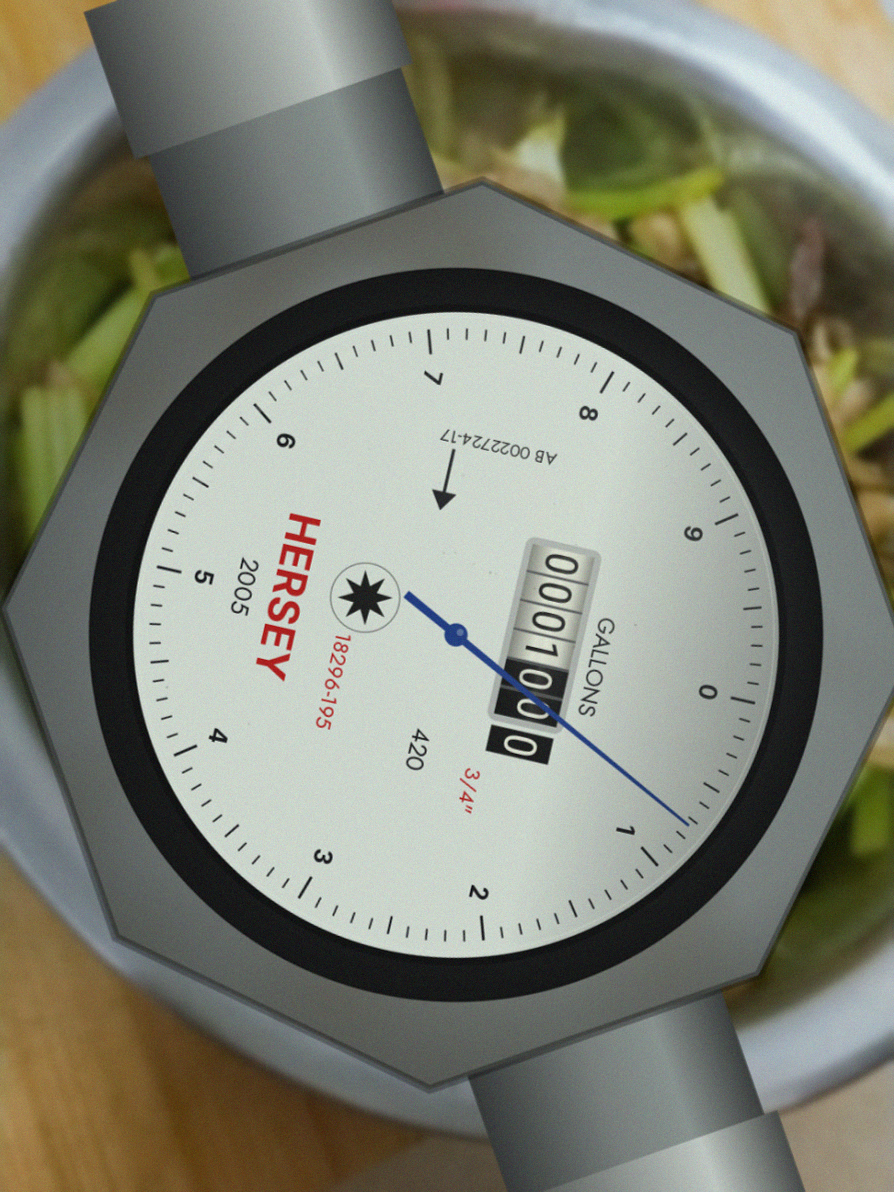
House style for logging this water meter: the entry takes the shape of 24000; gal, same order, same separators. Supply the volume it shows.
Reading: 1000.7; gal
